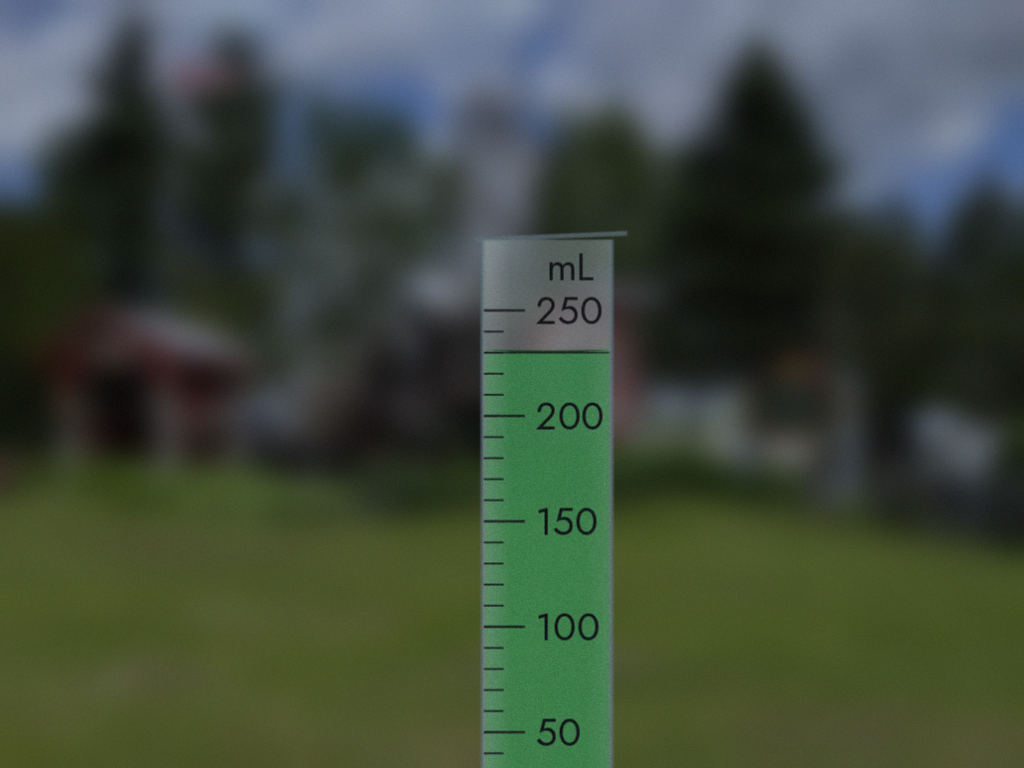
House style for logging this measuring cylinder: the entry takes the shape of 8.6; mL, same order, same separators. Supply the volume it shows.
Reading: 230; mL
